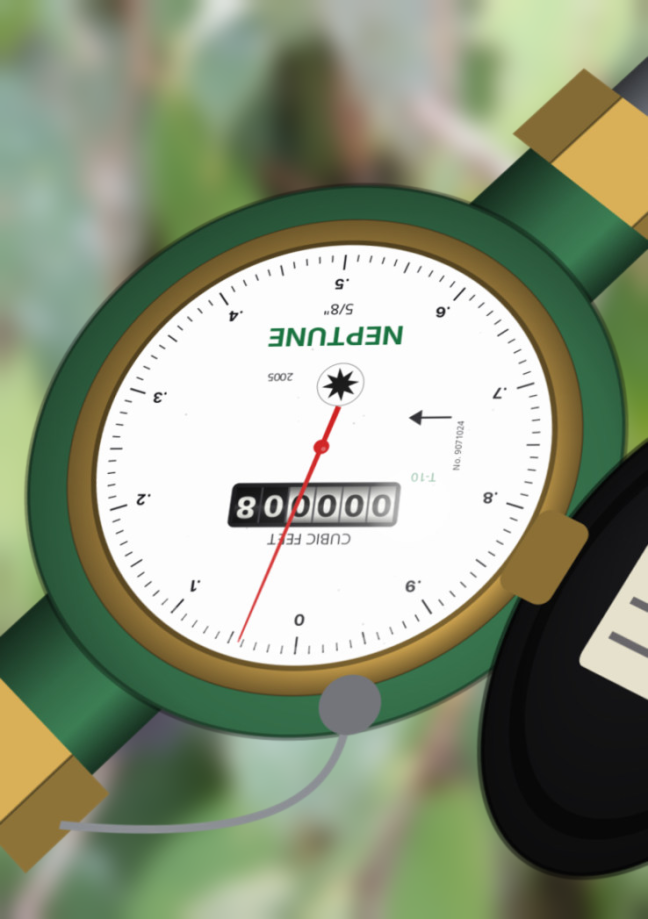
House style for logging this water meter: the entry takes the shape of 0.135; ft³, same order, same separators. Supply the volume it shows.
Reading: 8.04; ft³
